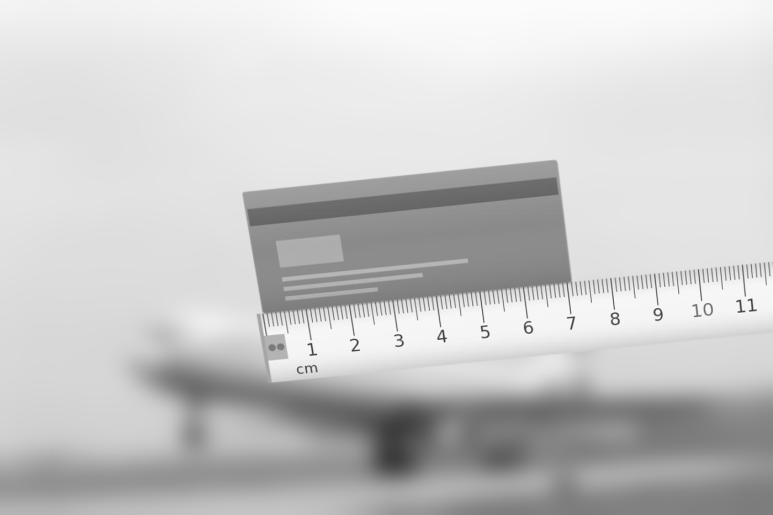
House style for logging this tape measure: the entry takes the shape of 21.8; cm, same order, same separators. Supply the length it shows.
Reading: 7.1; cm
